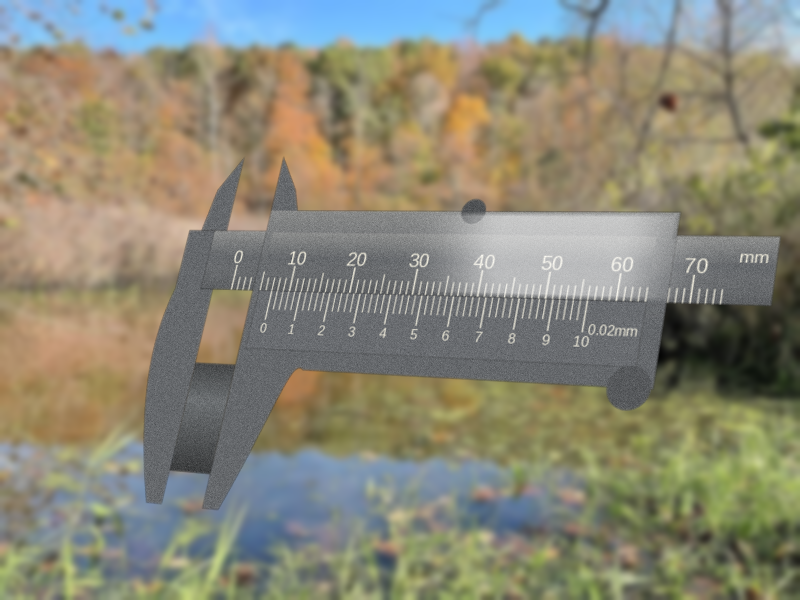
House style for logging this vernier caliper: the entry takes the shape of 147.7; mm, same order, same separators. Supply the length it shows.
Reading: 7.0; mm
